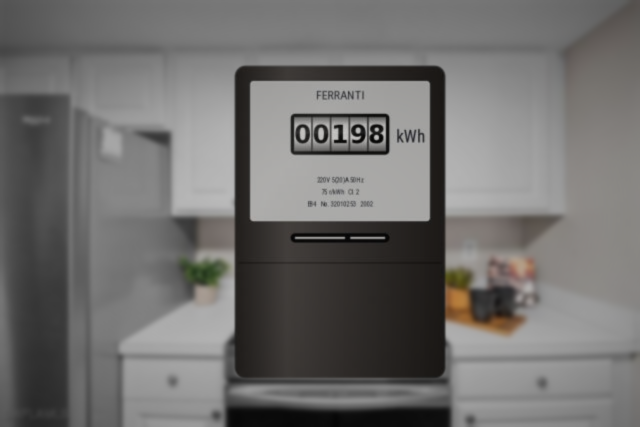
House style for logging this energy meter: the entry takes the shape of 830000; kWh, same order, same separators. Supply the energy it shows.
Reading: 198; kWh
